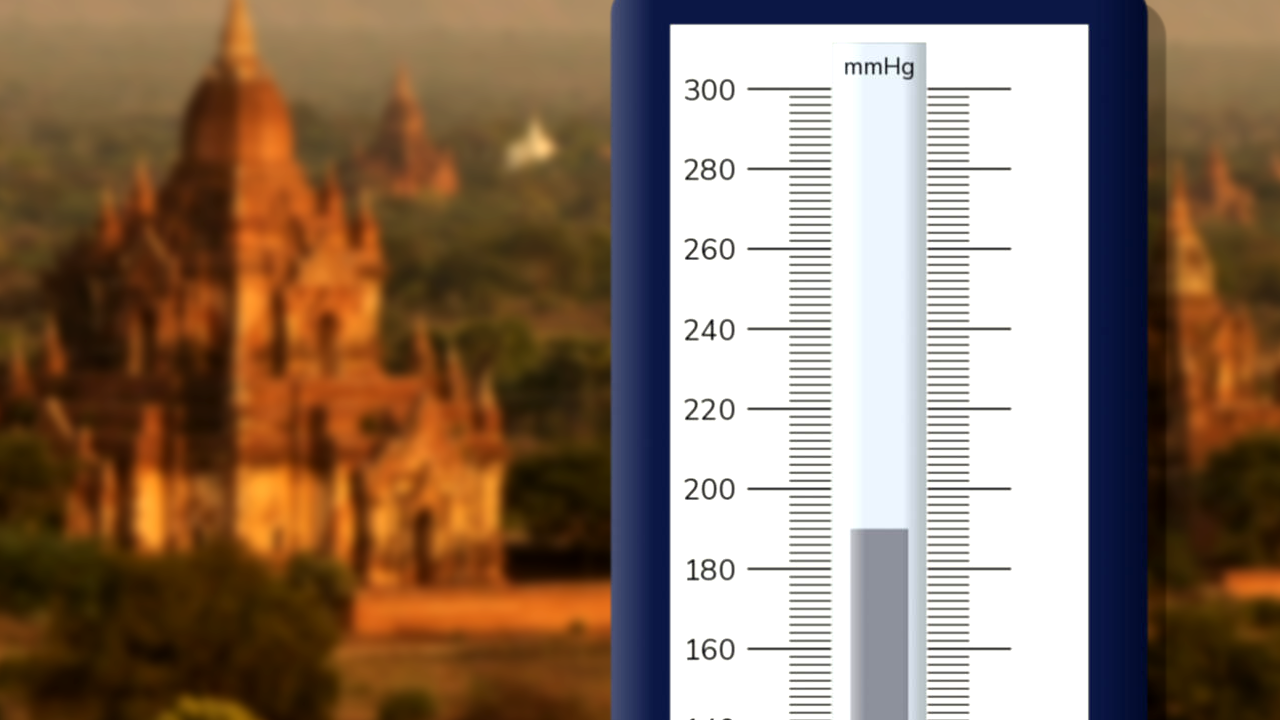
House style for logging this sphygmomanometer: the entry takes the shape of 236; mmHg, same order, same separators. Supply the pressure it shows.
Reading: 190; mmHg
